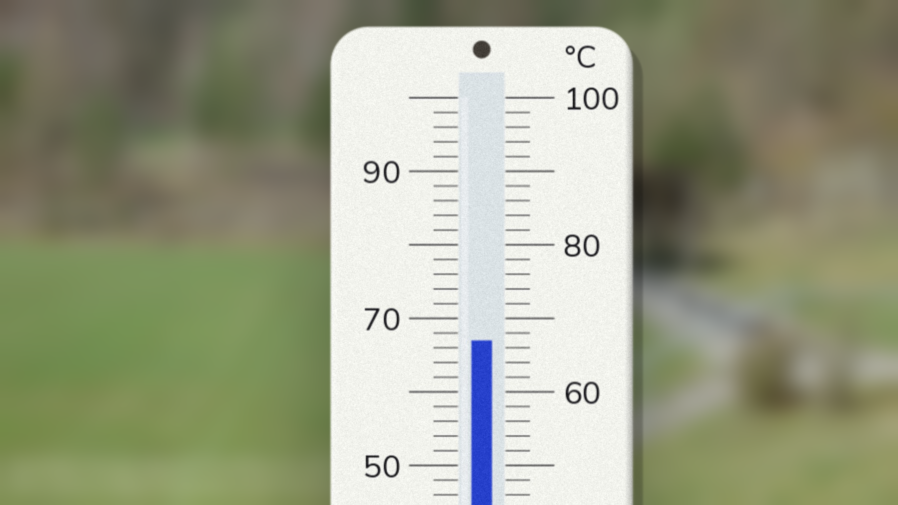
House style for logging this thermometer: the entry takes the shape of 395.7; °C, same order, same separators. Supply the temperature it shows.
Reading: 67; °C
